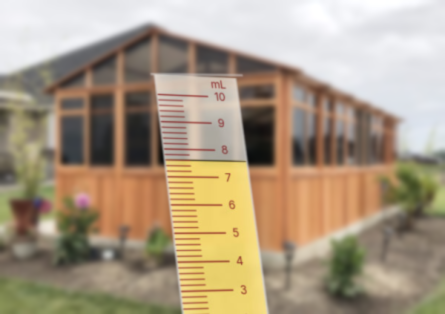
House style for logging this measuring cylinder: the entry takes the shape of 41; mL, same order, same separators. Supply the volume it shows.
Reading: 7.6; mL
